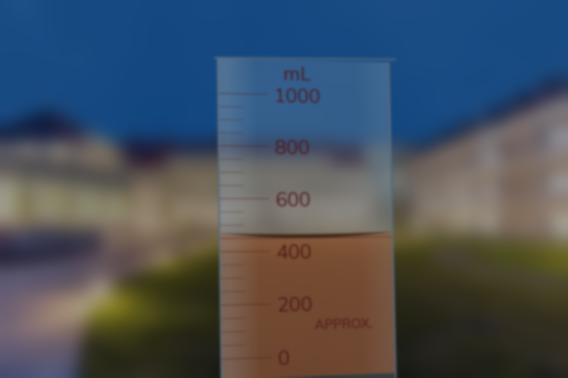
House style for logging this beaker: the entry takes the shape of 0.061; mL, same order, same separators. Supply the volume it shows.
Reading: 450; mL
